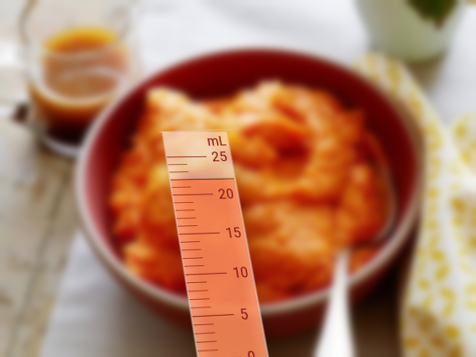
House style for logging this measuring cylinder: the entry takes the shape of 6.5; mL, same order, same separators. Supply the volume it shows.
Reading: 22; mL
